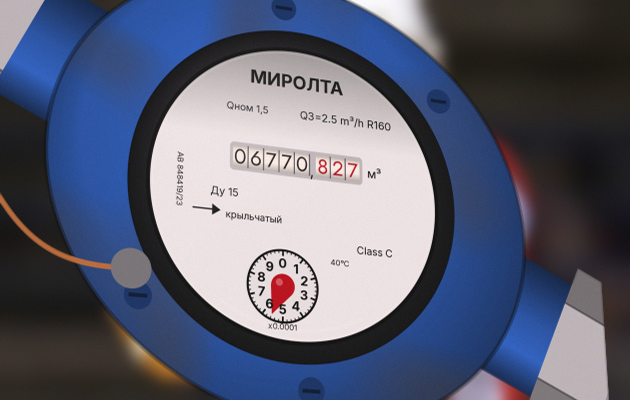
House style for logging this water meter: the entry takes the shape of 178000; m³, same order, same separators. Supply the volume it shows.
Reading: 6770.8275; m³
